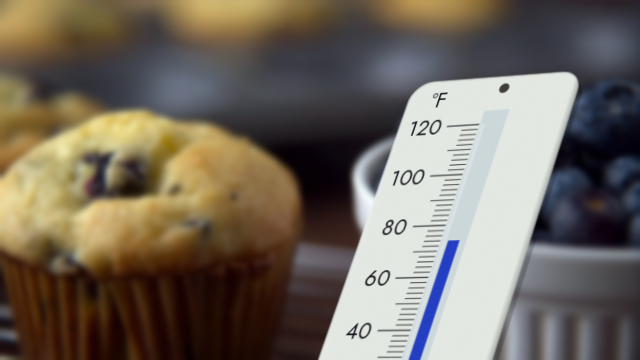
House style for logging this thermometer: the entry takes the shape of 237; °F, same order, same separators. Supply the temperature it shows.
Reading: 74; °F
